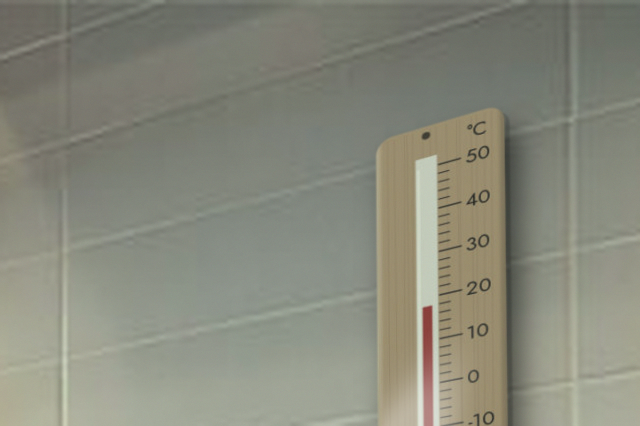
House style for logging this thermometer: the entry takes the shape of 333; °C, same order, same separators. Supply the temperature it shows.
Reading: 18; °C
